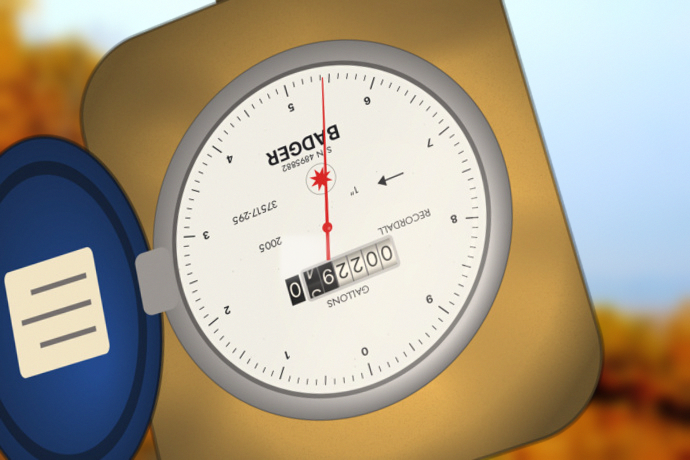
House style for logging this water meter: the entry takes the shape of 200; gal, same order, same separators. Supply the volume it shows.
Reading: 22935.4; gal
